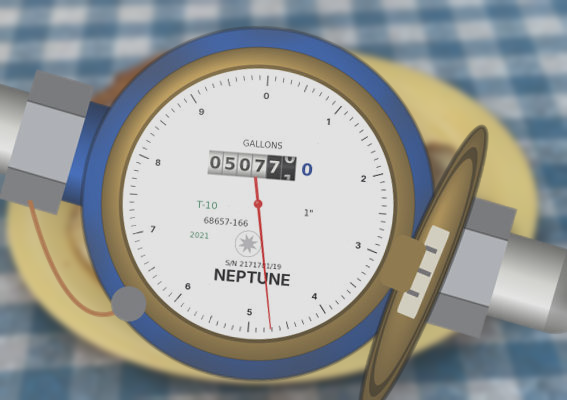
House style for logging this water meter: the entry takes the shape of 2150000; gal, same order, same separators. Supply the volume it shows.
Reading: 507704.7; gal
